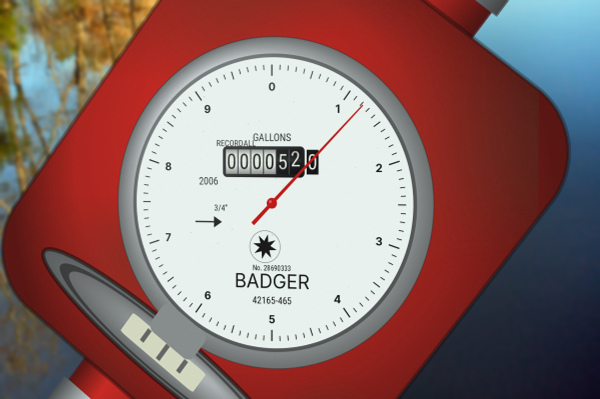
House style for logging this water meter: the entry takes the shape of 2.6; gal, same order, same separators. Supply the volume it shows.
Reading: 521.2; gal
